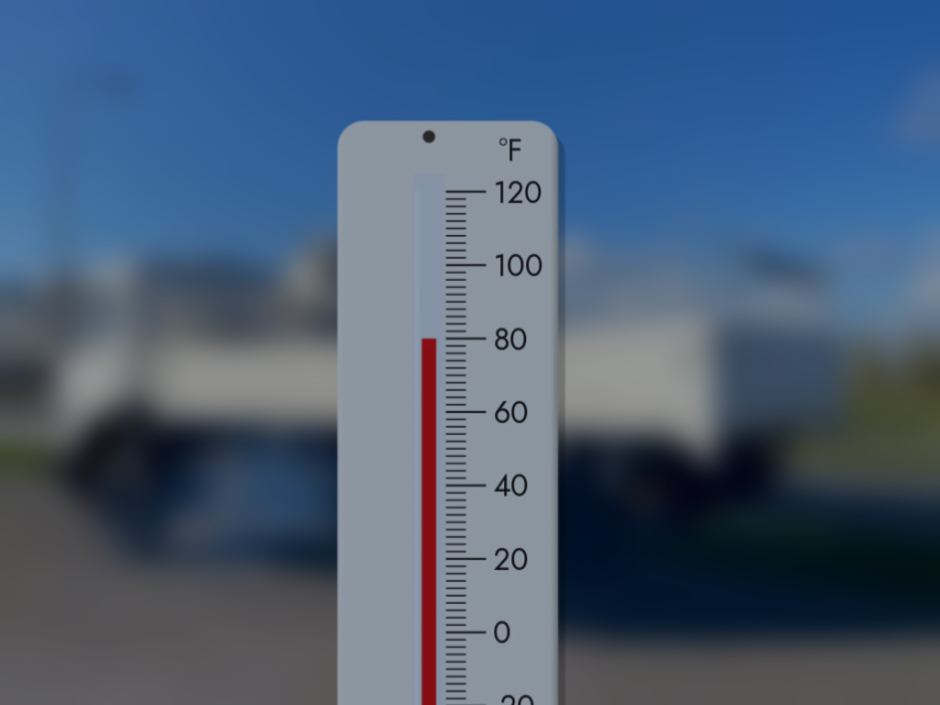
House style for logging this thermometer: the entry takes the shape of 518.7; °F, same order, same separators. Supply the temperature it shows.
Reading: 80; °F
